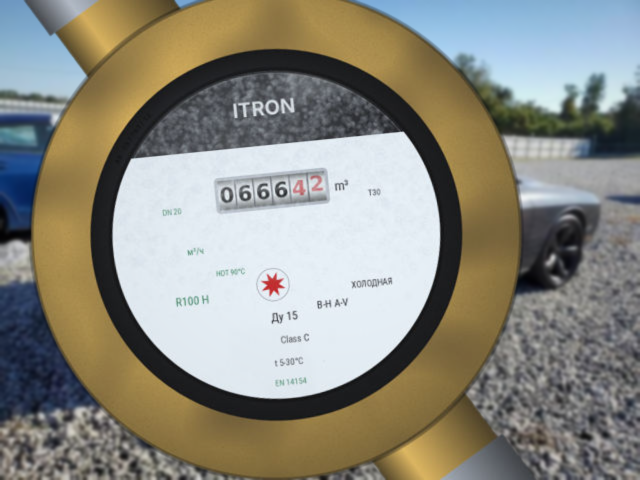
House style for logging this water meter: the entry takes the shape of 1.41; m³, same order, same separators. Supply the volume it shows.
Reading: 666.42; m³
